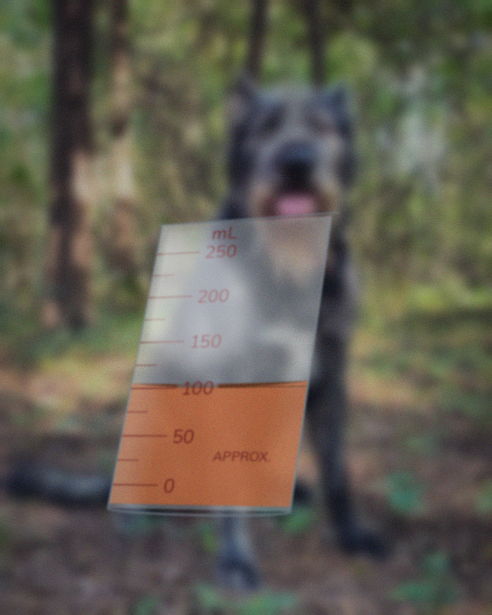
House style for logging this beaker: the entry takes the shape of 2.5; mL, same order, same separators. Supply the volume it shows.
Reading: 100; mL
